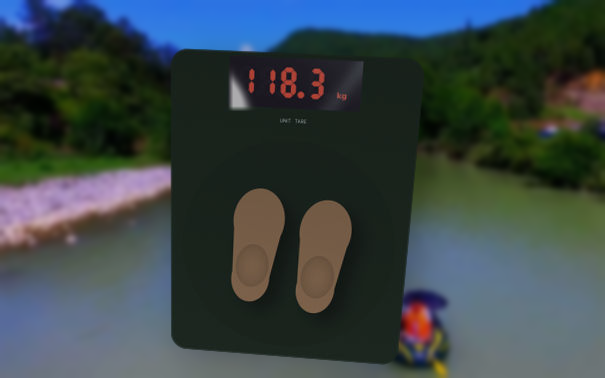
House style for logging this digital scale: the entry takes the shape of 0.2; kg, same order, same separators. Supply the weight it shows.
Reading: 118.3; kg
